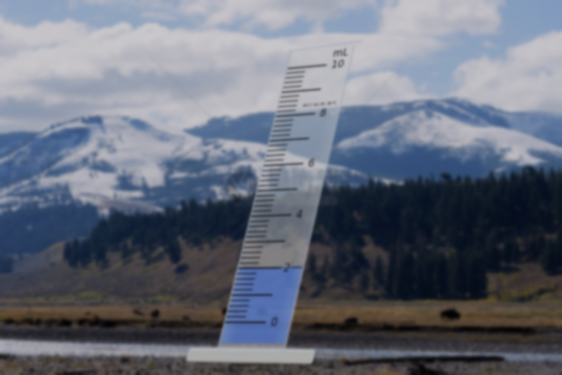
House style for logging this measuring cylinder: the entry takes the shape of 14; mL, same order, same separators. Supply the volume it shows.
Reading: 2; mL
